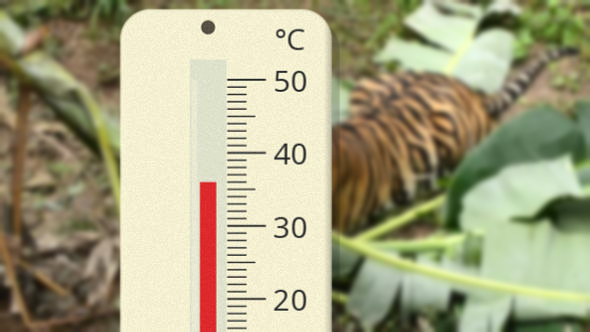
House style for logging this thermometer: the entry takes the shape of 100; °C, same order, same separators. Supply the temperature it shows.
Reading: 36; °C
